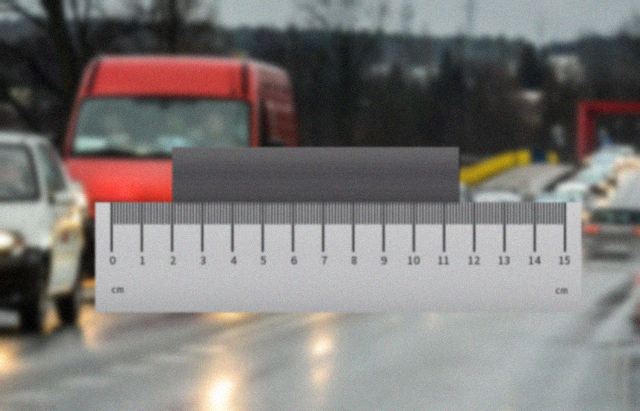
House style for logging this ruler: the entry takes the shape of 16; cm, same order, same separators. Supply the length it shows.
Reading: 9.5; cm
